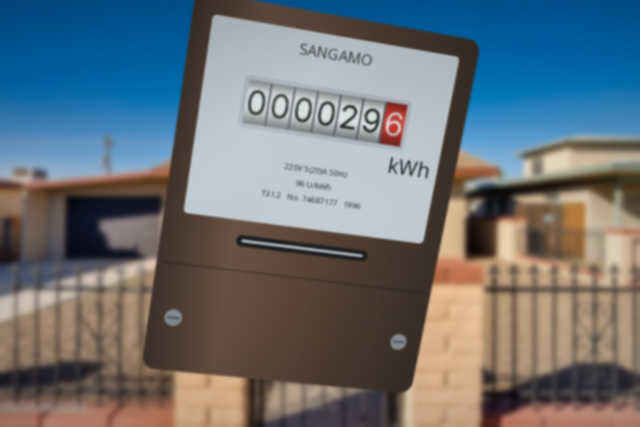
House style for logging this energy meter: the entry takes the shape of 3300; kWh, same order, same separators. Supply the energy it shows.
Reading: 29.6; kWh
